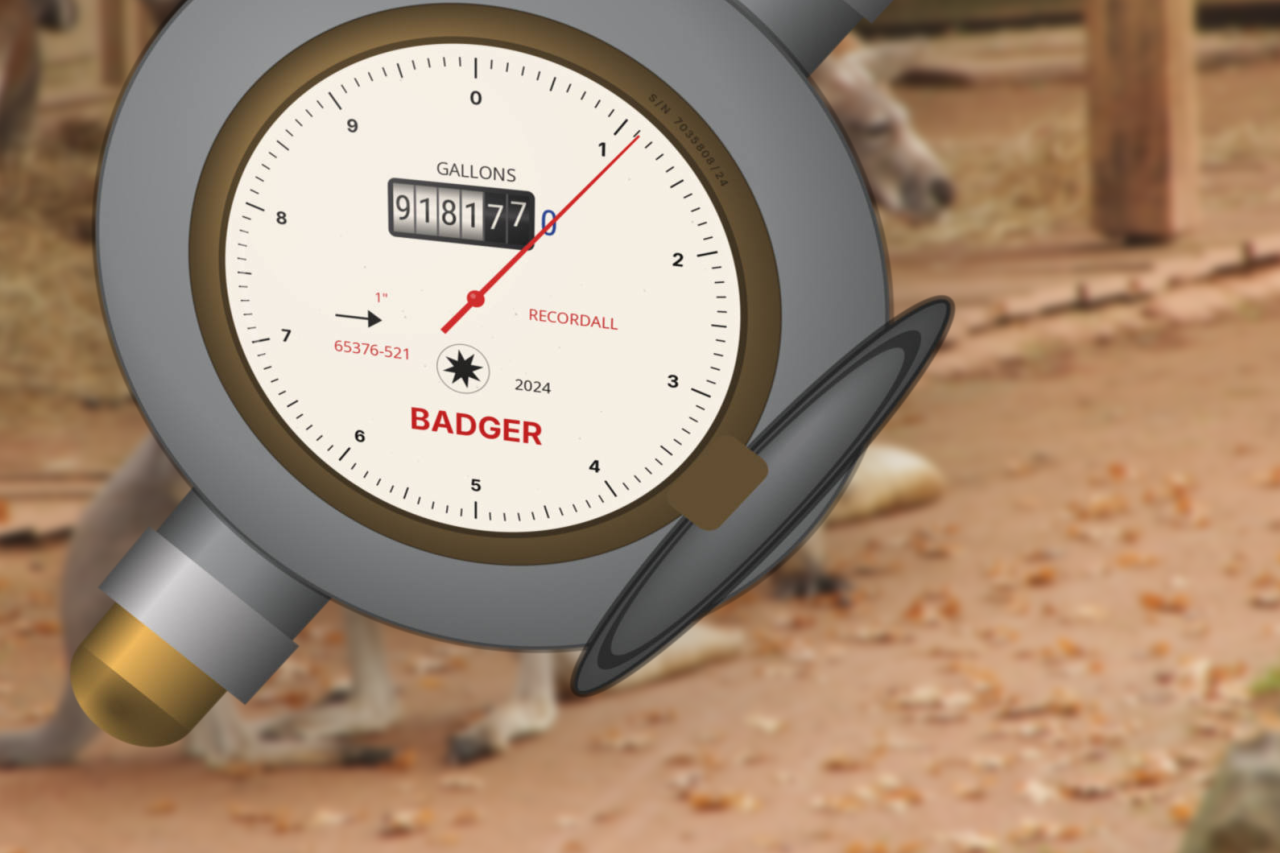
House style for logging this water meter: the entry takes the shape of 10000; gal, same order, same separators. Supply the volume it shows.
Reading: 9181771.1; gal
